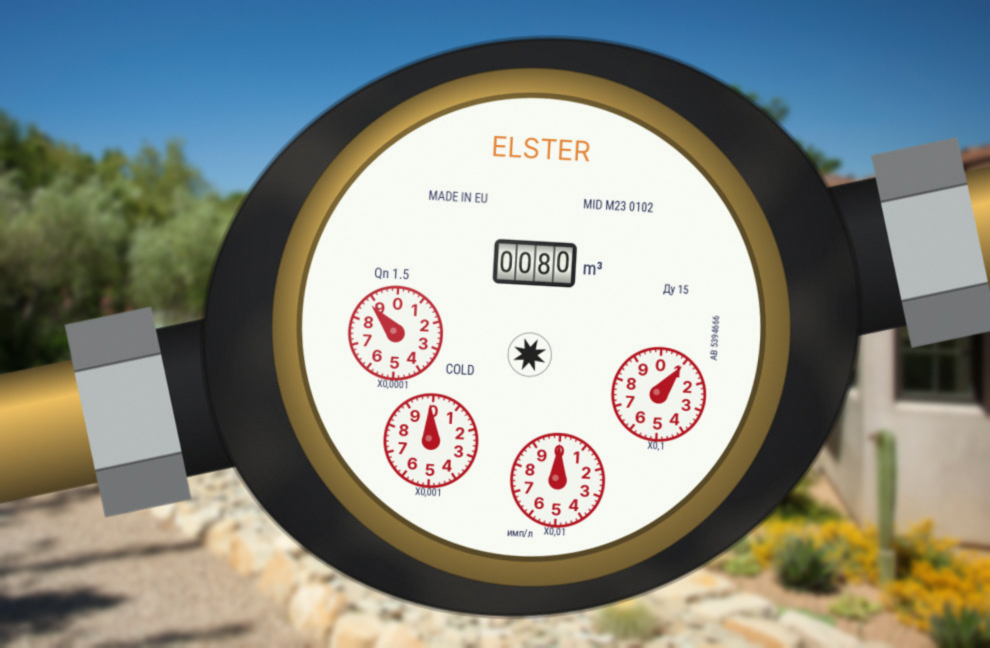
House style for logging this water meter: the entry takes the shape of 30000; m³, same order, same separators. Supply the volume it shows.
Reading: 80.0998; m³
